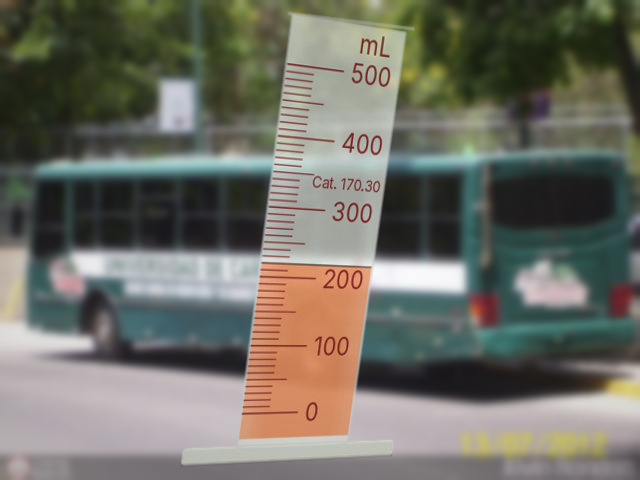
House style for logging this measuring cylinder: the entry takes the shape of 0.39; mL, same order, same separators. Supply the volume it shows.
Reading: 220; mL
